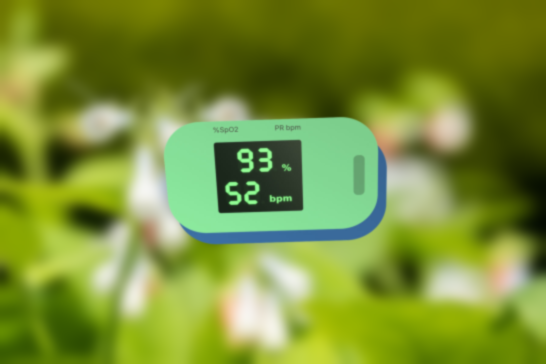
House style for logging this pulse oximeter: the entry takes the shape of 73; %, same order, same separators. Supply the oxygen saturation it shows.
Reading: 93; %
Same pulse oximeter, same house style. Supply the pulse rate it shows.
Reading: 52; bpm
